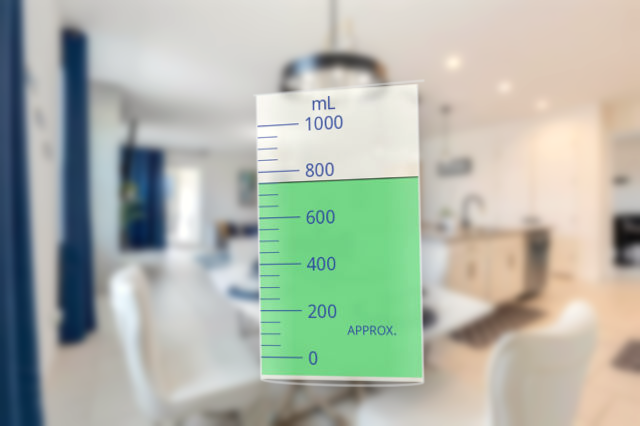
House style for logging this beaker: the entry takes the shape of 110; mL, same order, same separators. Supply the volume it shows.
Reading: 750; mL
